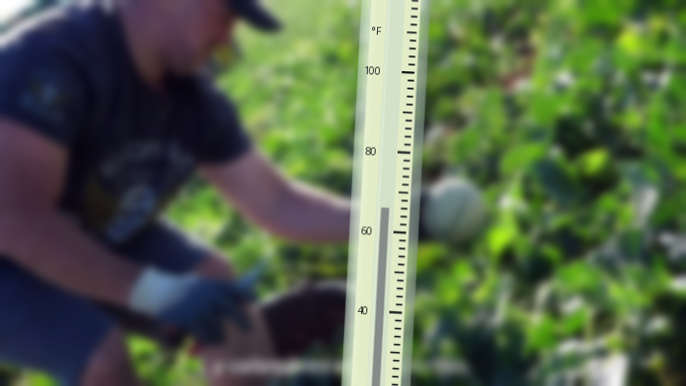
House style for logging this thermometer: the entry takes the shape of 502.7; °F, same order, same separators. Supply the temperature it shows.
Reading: 66; °F
